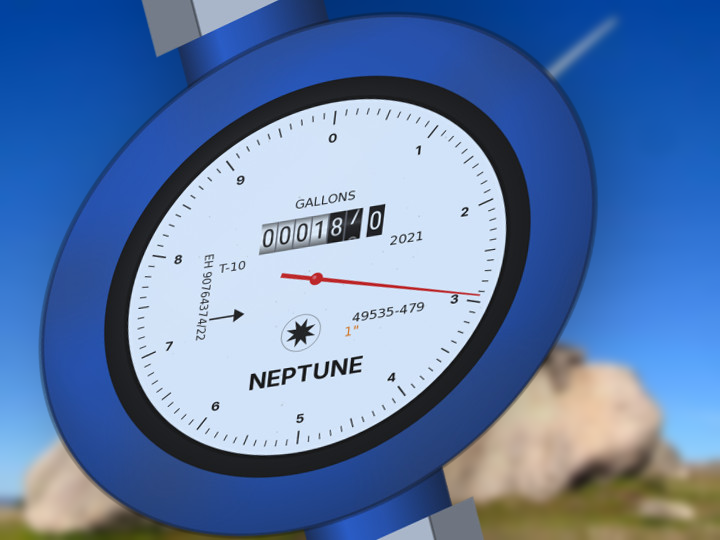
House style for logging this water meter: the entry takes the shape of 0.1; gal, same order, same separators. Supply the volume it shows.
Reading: 1872.9; gal
